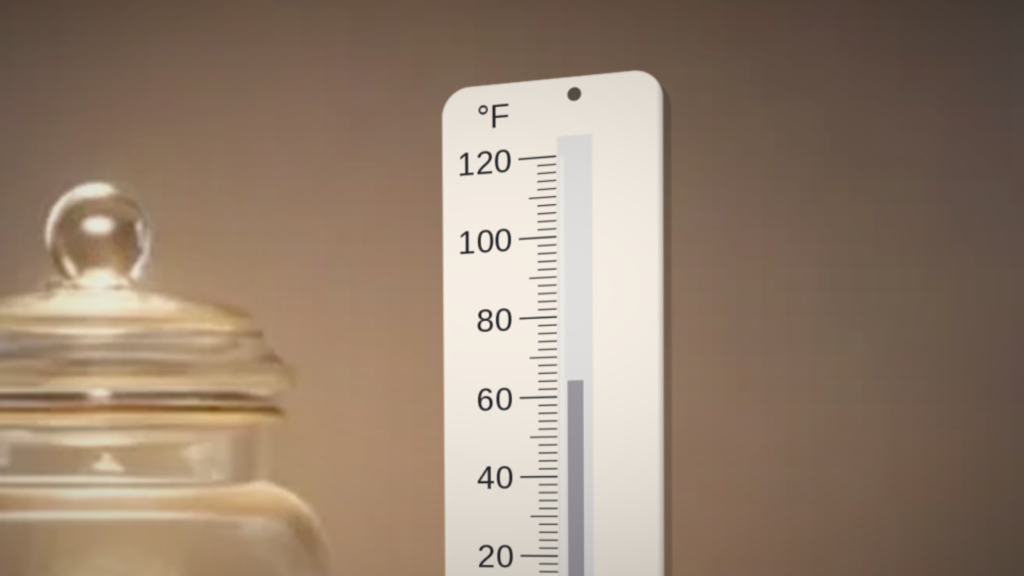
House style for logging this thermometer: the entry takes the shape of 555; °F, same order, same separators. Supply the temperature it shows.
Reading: 64; °F
